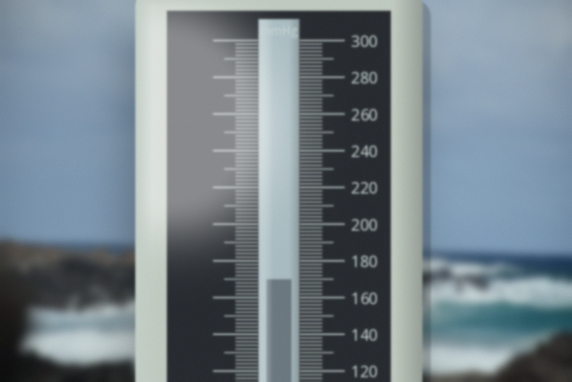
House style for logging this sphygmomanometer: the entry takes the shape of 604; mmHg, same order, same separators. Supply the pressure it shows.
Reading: 170; mmHg
